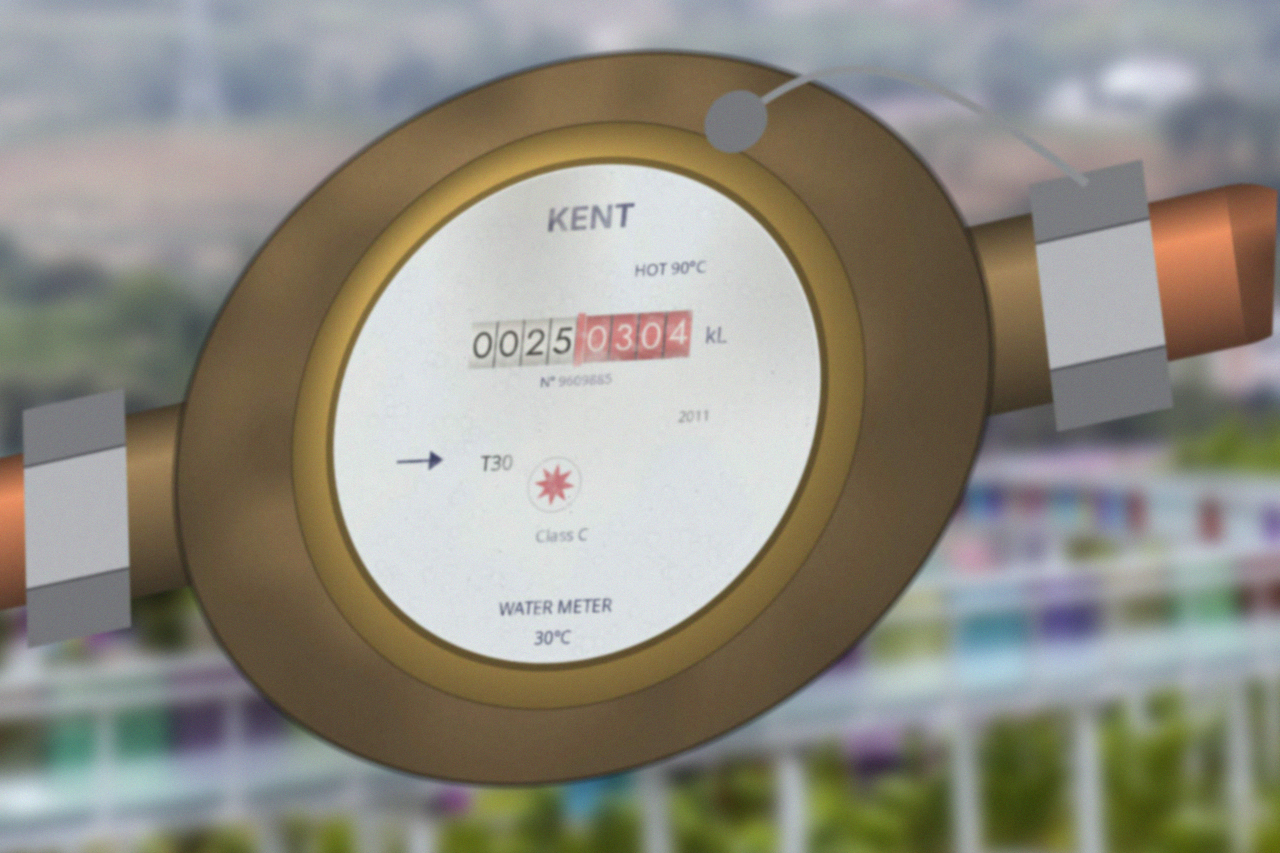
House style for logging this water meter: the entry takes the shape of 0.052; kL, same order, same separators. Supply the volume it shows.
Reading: 25.0304; kL
